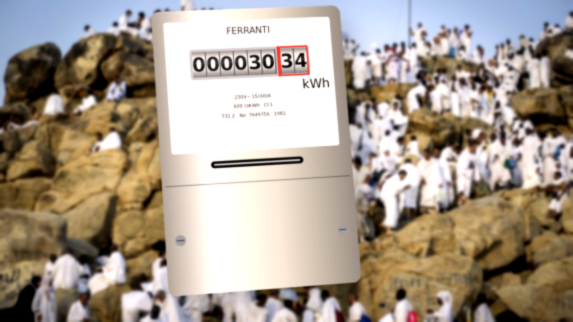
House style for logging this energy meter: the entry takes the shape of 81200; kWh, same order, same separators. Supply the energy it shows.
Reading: 30.34; kWh
